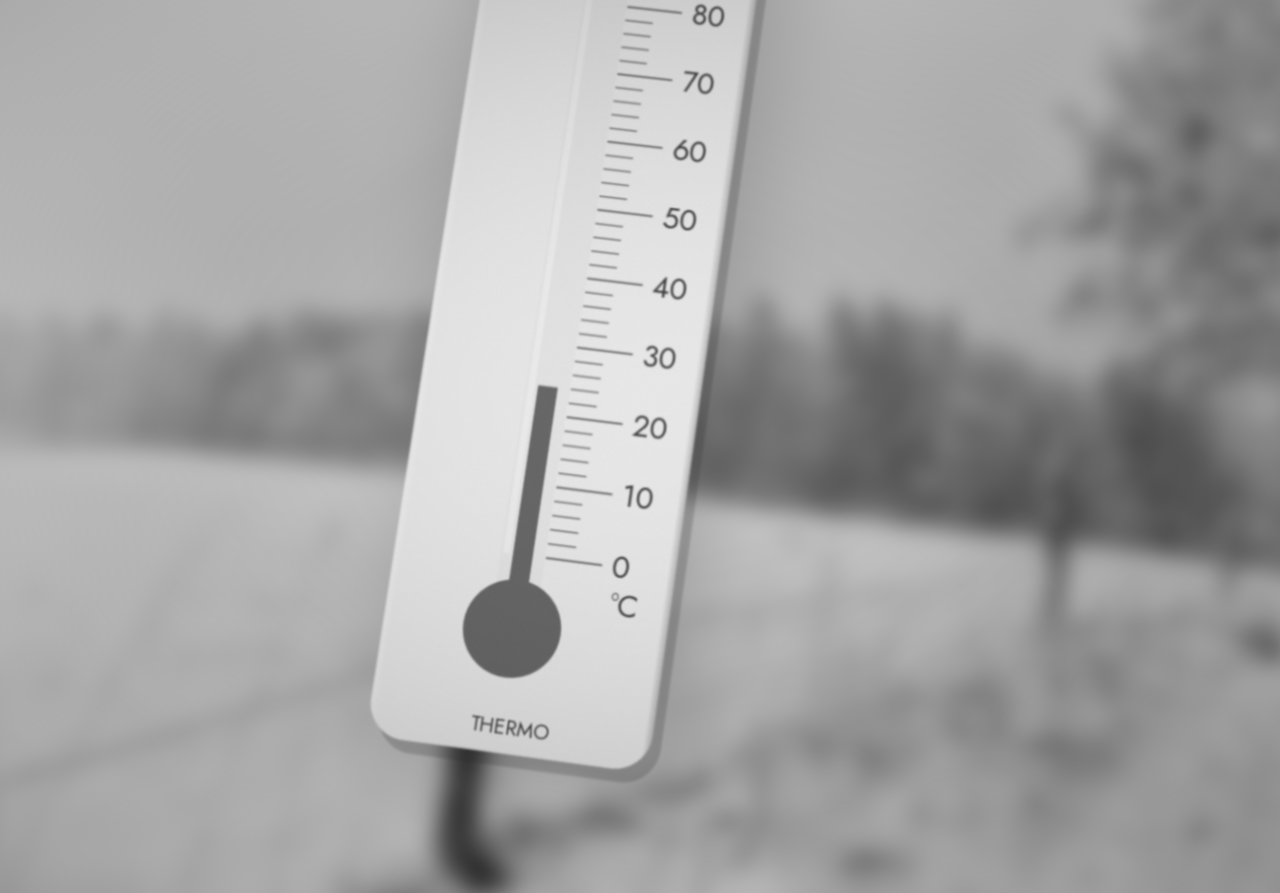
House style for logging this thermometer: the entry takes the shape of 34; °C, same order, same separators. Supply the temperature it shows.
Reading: 24; °C
